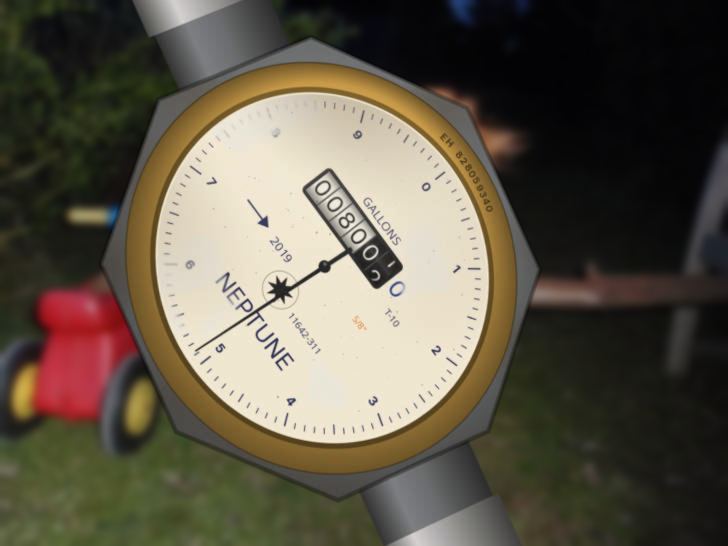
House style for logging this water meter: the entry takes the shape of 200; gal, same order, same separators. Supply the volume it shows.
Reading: 80015.1; gal
